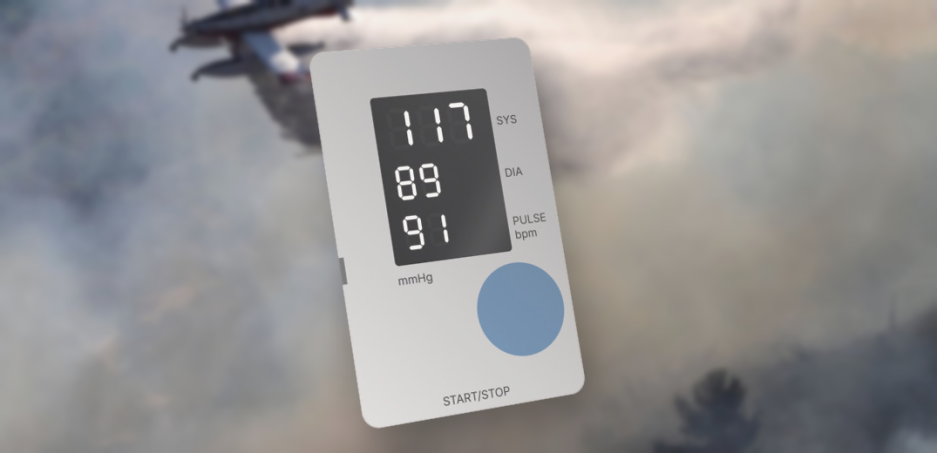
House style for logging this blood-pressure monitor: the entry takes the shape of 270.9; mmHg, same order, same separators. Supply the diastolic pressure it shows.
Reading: 89; mmHg
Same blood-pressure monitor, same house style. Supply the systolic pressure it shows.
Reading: 117; mmHg
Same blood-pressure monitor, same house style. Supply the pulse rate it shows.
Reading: 91; bpm
